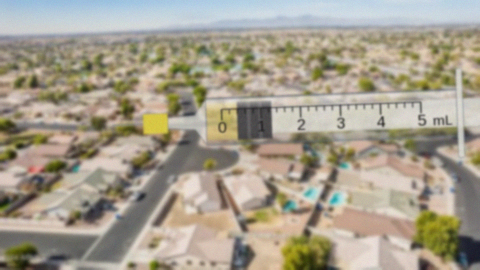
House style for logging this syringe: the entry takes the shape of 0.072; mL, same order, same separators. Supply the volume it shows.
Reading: 0.4; mL
